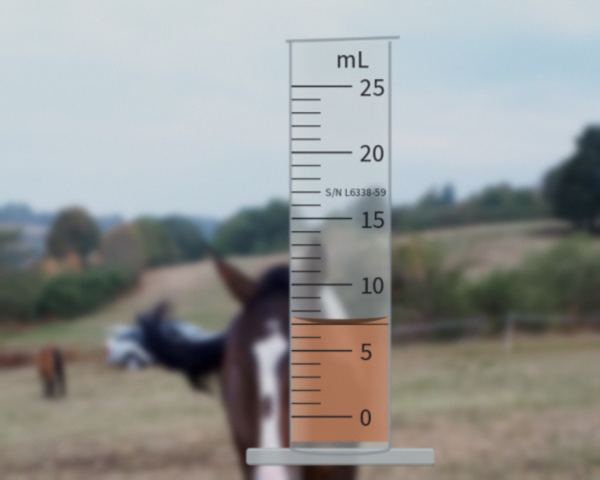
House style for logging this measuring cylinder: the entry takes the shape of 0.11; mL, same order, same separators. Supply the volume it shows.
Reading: 7; mL
